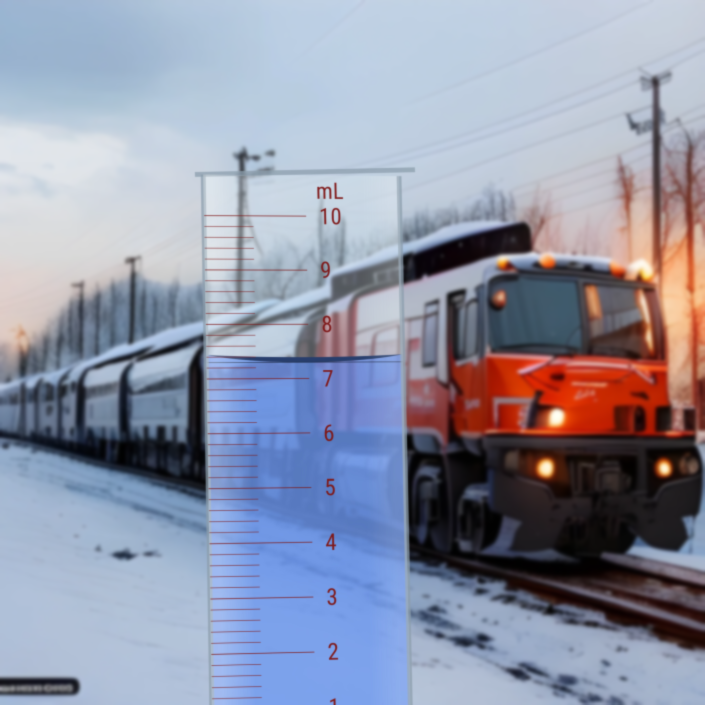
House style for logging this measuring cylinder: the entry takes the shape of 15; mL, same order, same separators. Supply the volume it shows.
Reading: 7.3; mL
